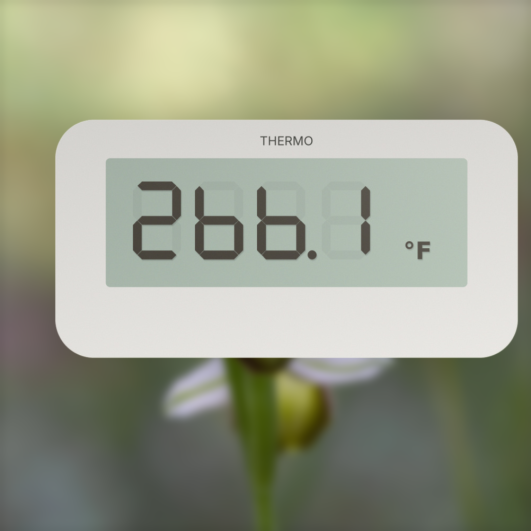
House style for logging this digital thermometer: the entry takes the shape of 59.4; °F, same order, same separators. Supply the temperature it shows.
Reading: 266.1; °F
